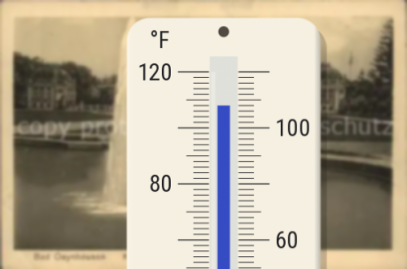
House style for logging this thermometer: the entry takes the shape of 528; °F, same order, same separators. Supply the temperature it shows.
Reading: 108; °F
